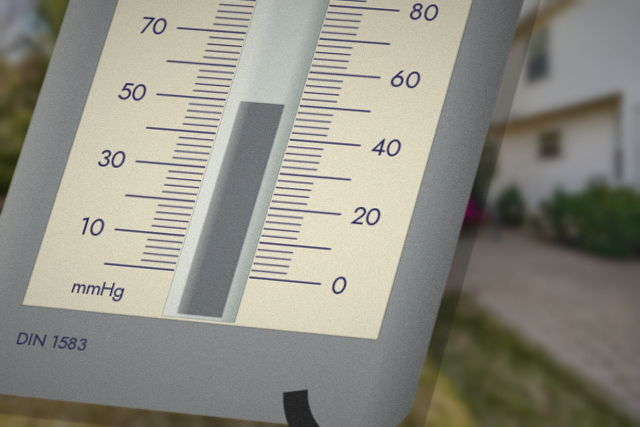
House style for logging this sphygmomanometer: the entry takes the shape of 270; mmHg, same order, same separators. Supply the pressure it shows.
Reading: 50; mmHg
